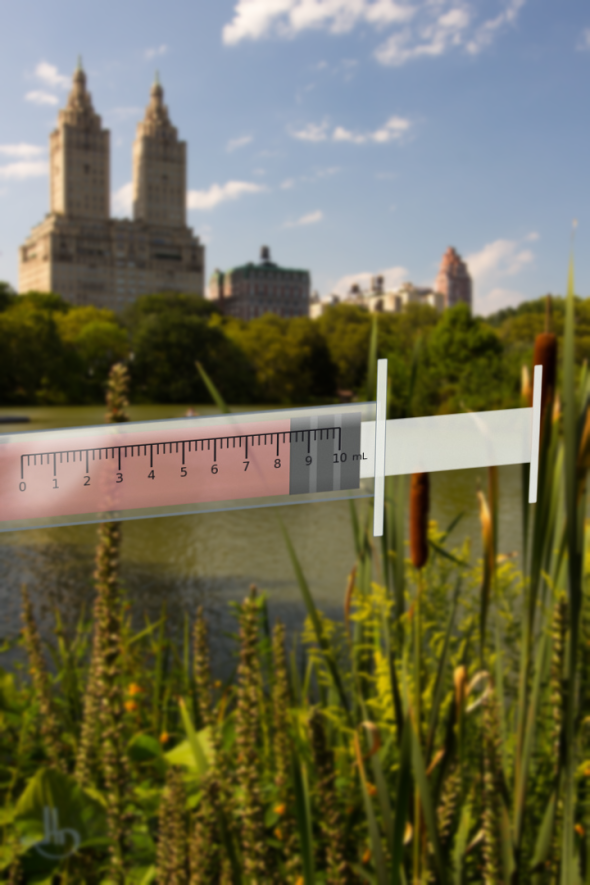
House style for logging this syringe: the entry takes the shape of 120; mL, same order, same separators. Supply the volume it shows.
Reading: 8.4; mL
